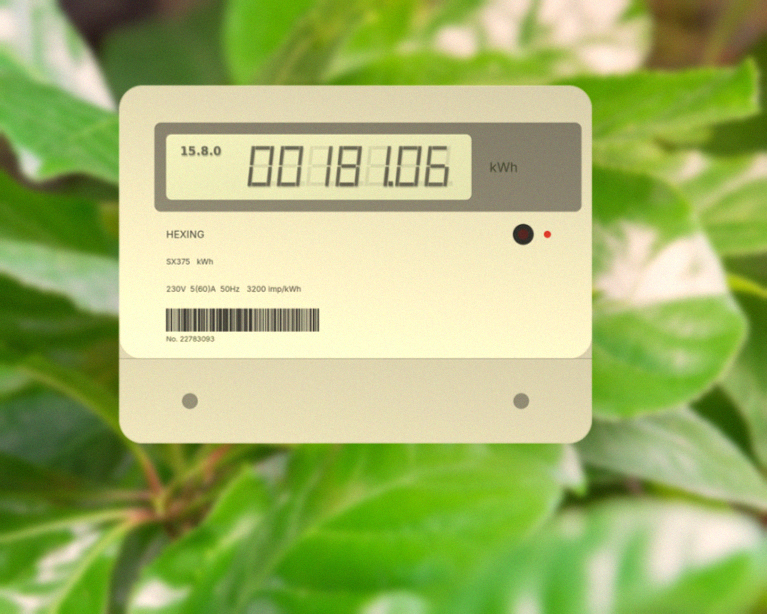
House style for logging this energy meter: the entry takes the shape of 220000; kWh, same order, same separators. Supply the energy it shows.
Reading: 181.06; kWh
